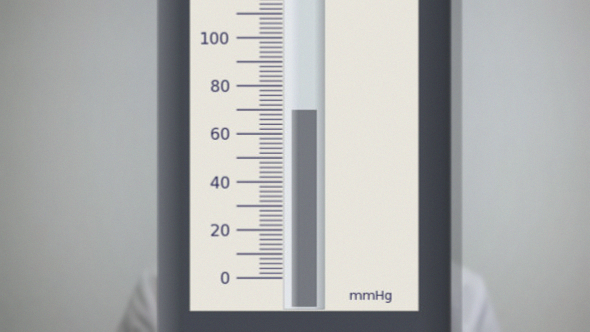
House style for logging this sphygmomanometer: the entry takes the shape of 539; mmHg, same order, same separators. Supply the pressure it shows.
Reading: 70; mmHg
